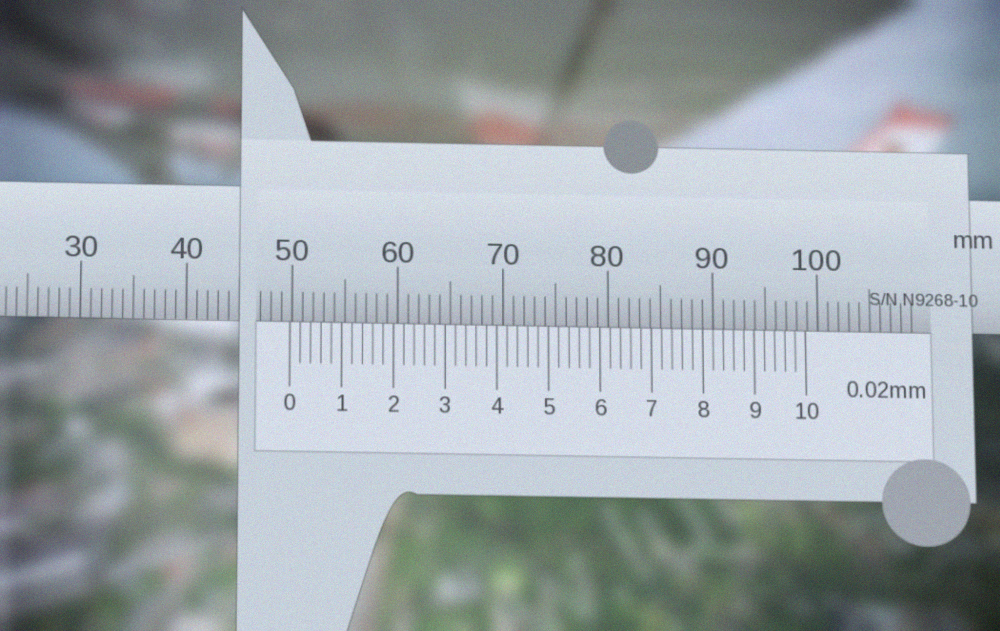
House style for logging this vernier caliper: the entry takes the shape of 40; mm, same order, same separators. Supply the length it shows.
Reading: 49.8; mm
